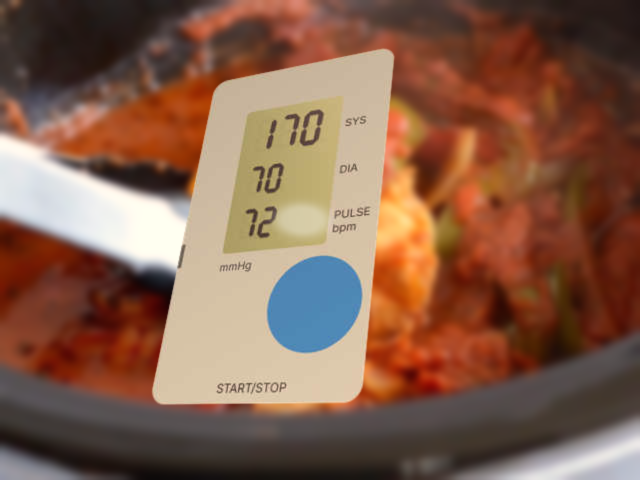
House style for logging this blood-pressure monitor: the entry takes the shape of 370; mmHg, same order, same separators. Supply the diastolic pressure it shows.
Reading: 70; mmHg
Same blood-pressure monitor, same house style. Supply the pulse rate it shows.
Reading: 72; bpm
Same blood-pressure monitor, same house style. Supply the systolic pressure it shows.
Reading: 170; mmHg
